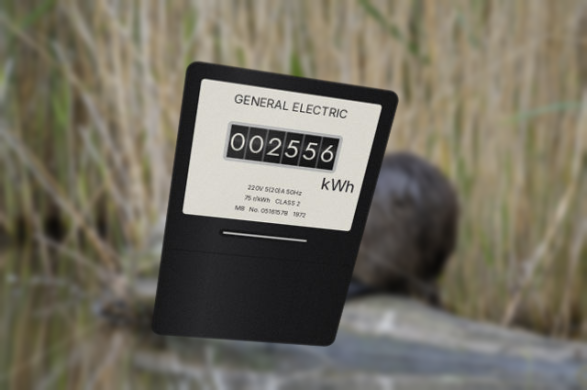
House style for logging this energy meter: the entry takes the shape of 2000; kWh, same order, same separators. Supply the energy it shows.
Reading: 2556; kWh
